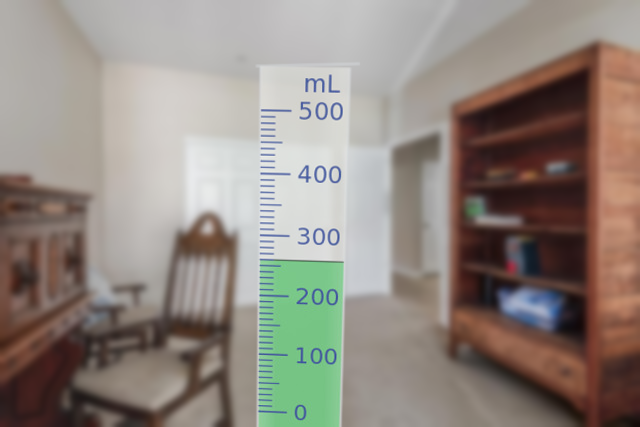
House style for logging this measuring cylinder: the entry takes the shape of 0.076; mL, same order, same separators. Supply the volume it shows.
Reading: 260; mL
